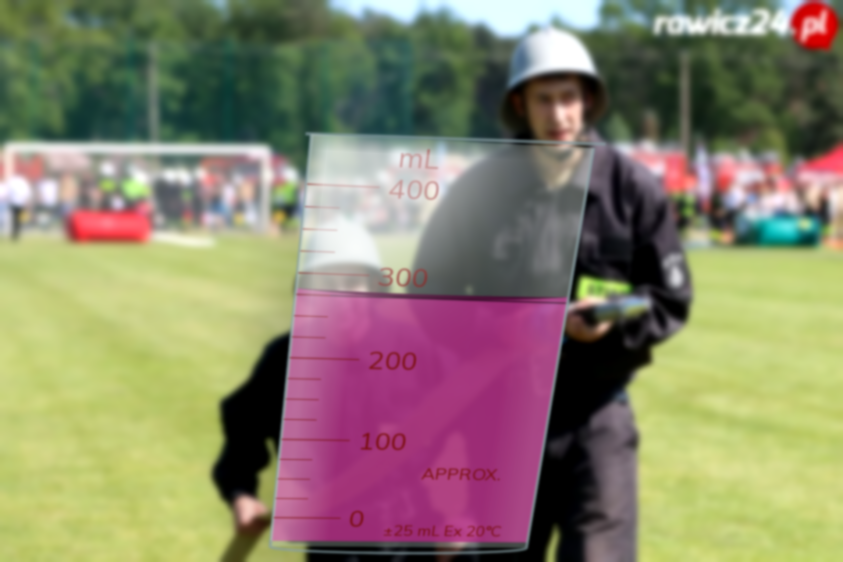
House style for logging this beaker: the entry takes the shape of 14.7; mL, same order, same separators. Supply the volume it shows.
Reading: 275; mL
